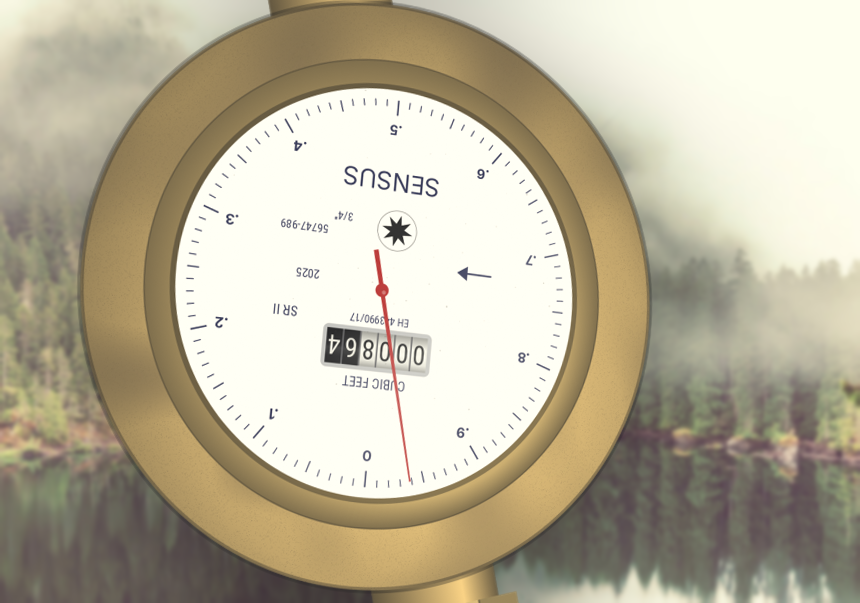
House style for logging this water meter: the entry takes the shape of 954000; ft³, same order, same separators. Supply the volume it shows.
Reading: 863.96; ft³
